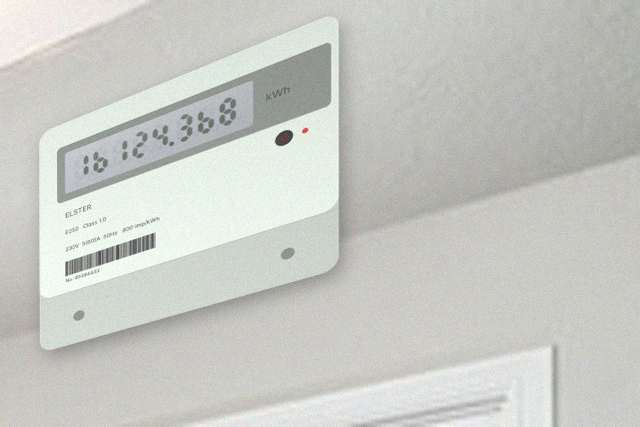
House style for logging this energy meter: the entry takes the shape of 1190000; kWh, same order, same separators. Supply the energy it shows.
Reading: 16124.368; kWh
